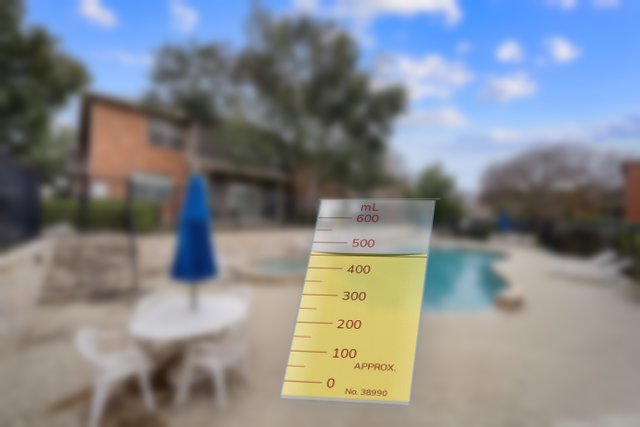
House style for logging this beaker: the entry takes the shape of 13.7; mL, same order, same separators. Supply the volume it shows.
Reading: 450; mL
